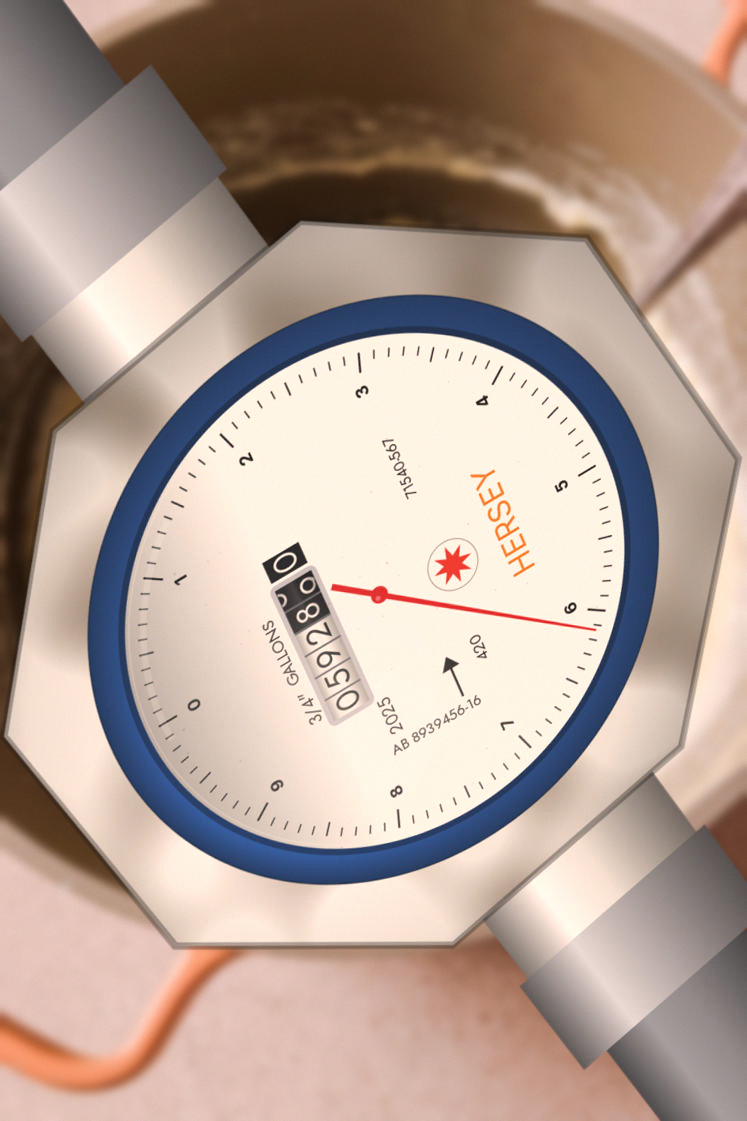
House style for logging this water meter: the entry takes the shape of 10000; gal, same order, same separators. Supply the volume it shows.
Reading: 592886.1; gal
